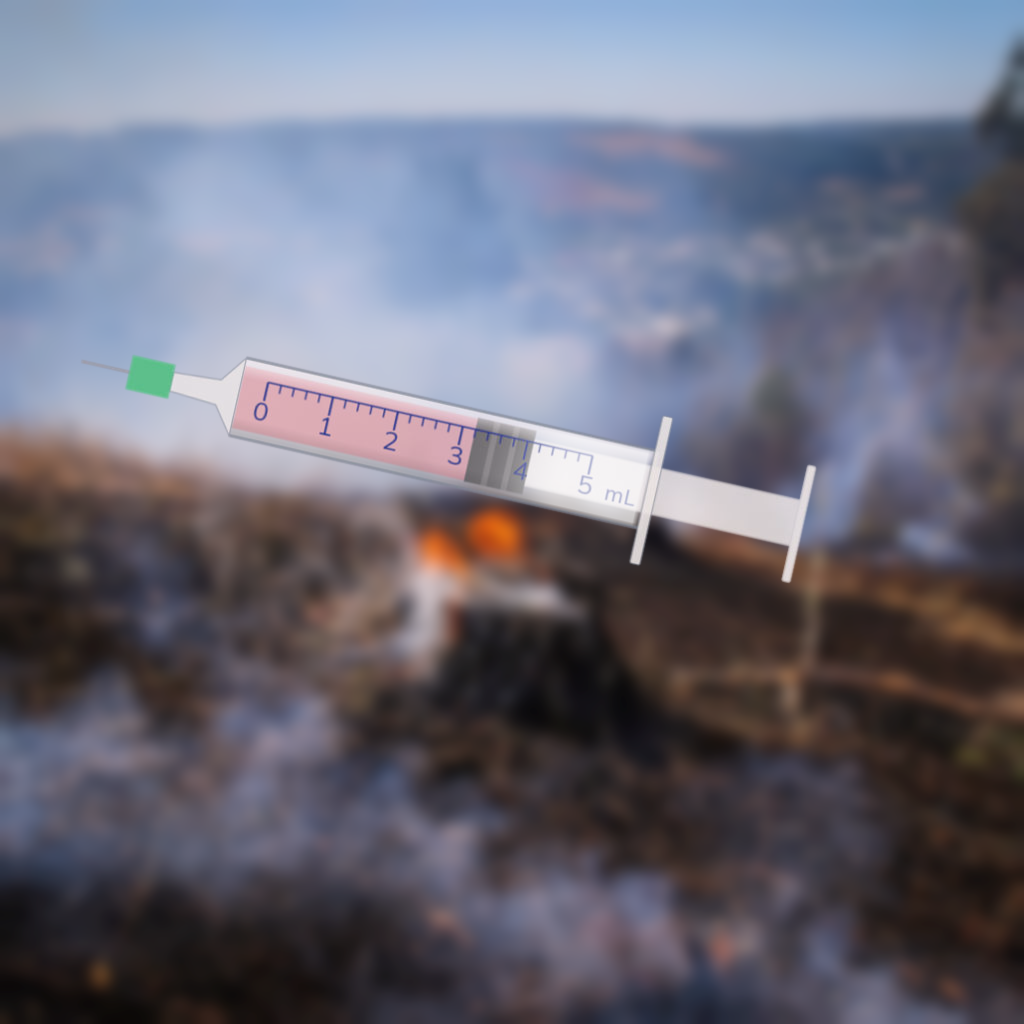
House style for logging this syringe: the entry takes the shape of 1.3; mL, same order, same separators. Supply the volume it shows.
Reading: 3.2; mL
